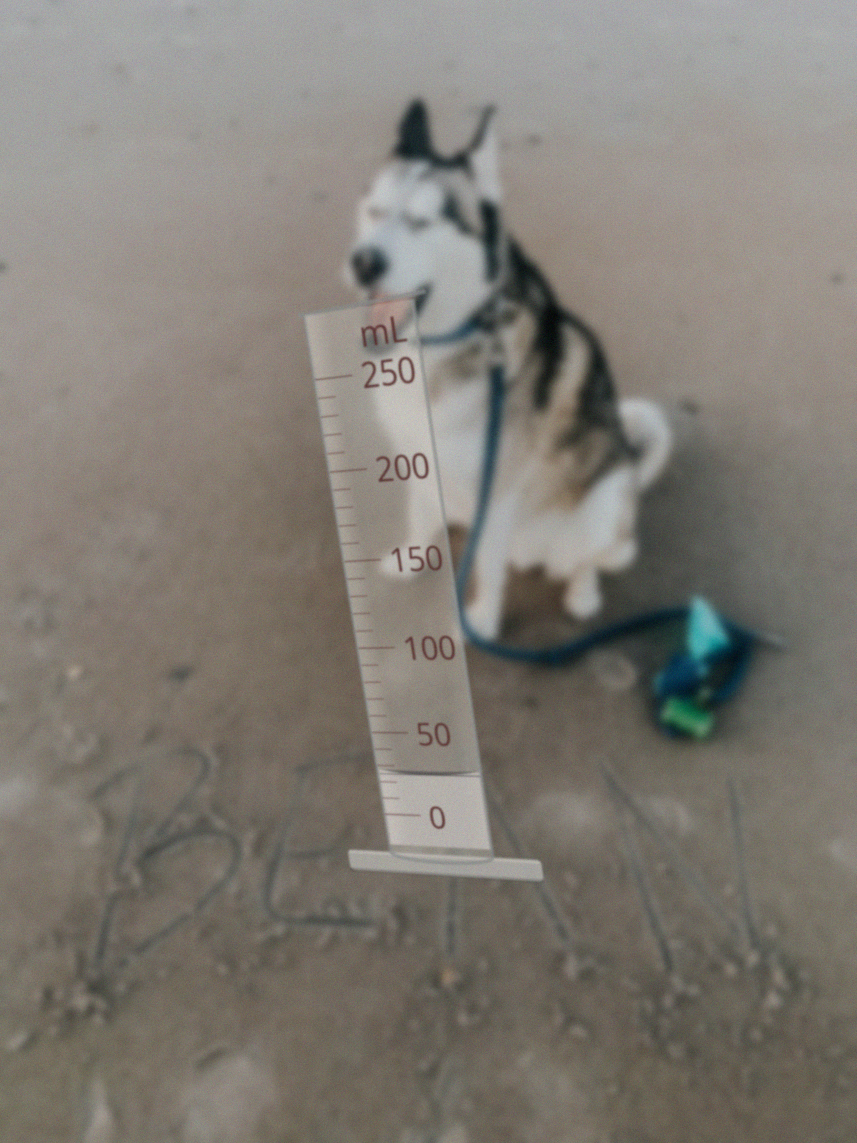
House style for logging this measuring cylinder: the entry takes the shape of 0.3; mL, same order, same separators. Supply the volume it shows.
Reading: 25; mL
